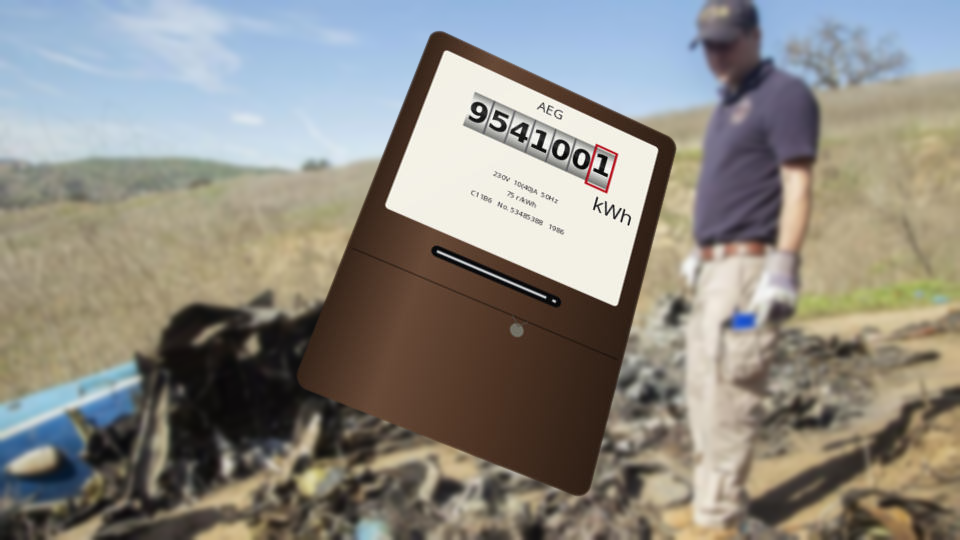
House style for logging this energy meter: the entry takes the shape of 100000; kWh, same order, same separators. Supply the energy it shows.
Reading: 954100.1; kWh
